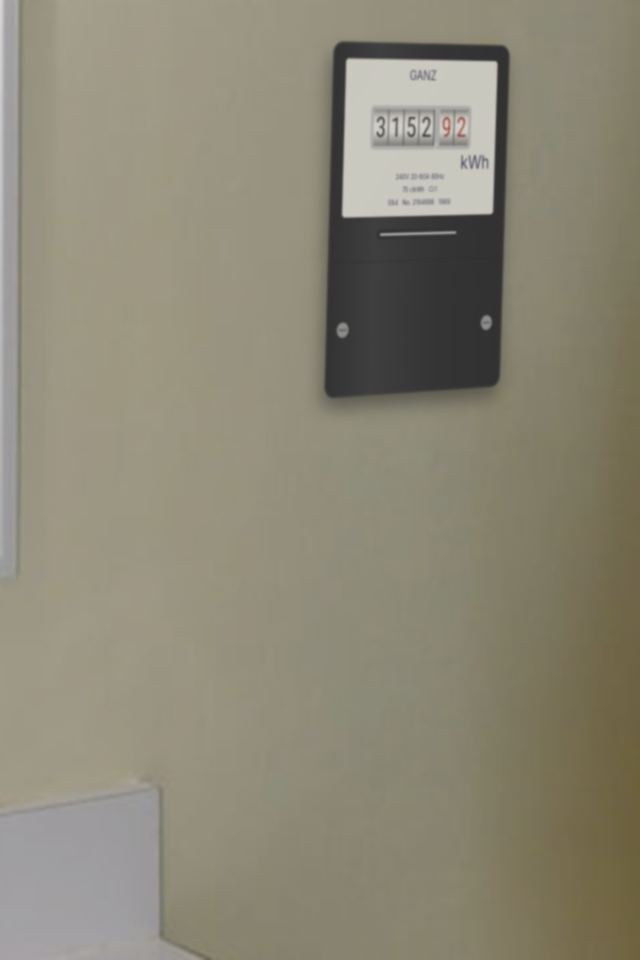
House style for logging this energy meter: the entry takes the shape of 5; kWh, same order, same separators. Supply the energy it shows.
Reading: 3152.92; kWh
